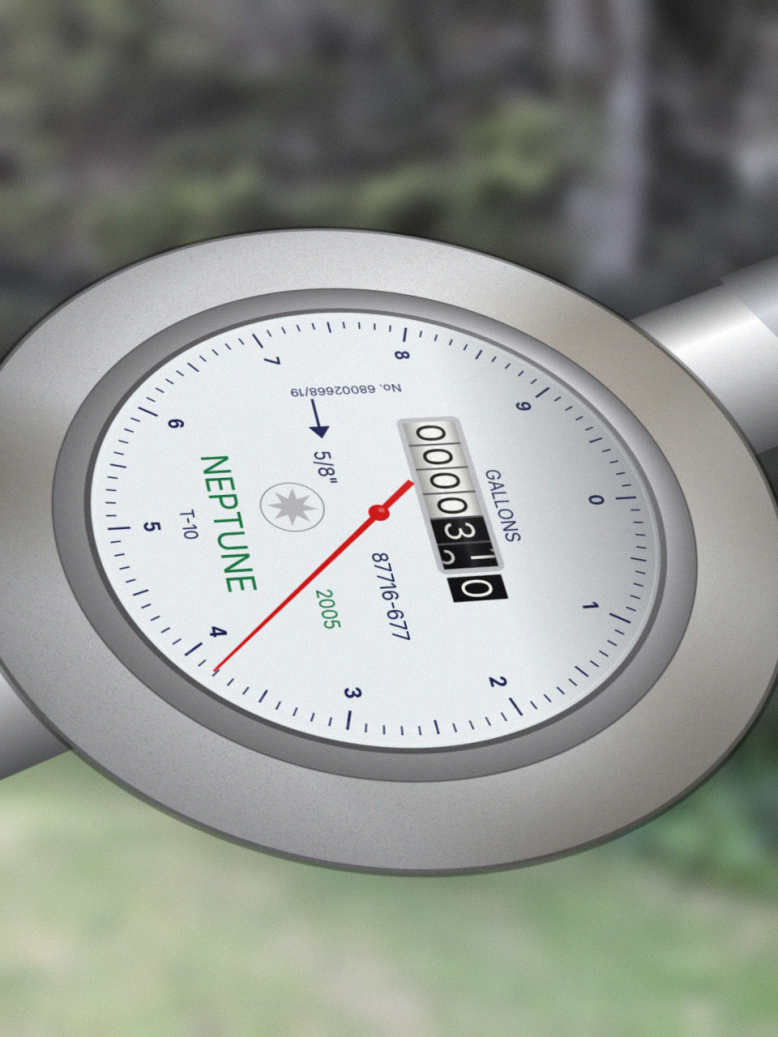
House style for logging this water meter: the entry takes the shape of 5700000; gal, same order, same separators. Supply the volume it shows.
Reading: 313.8; gal
